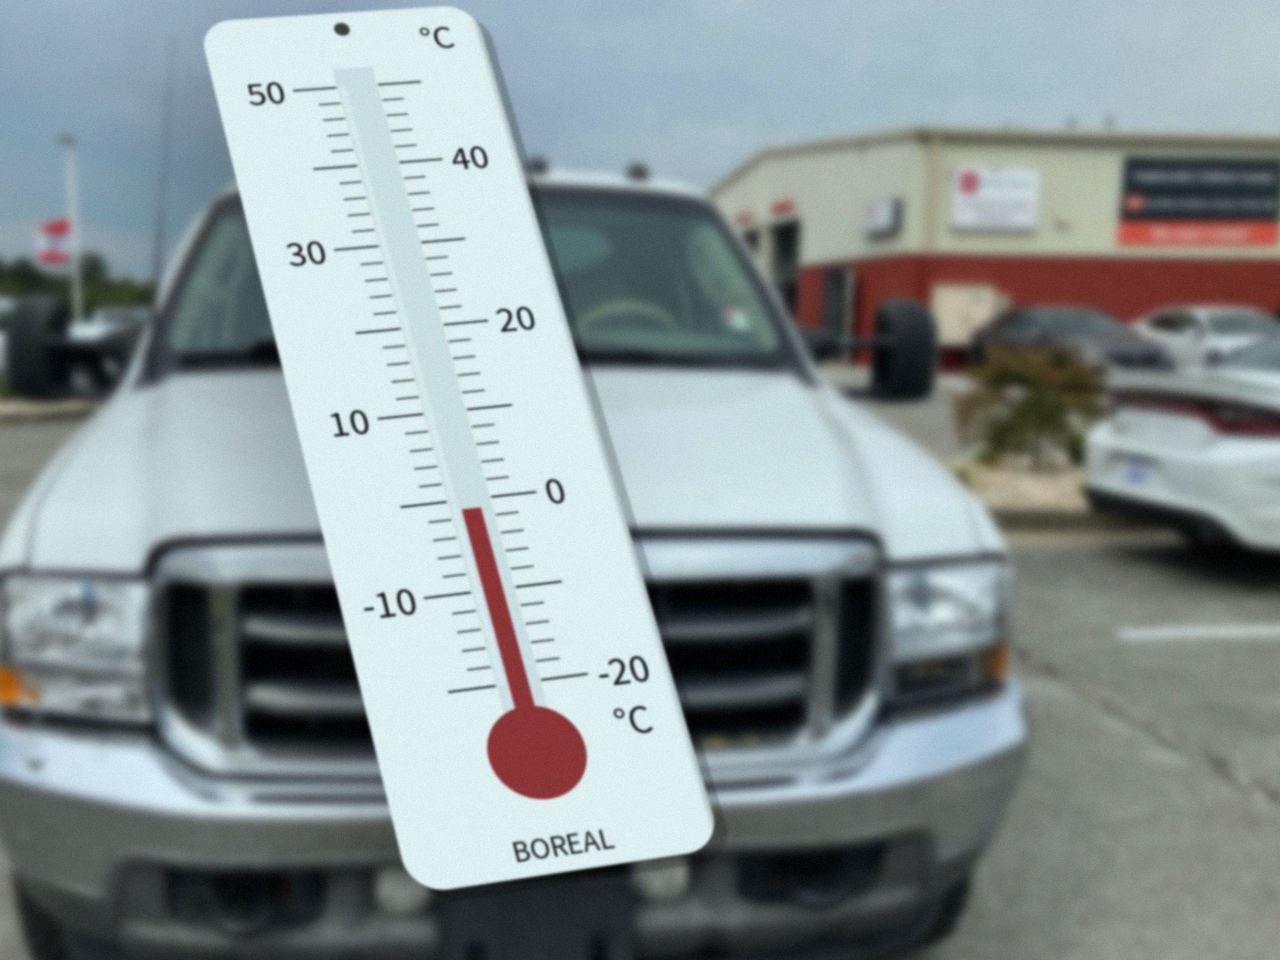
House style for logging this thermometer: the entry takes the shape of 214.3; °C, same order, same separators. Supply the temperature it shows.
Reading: -1; °C
